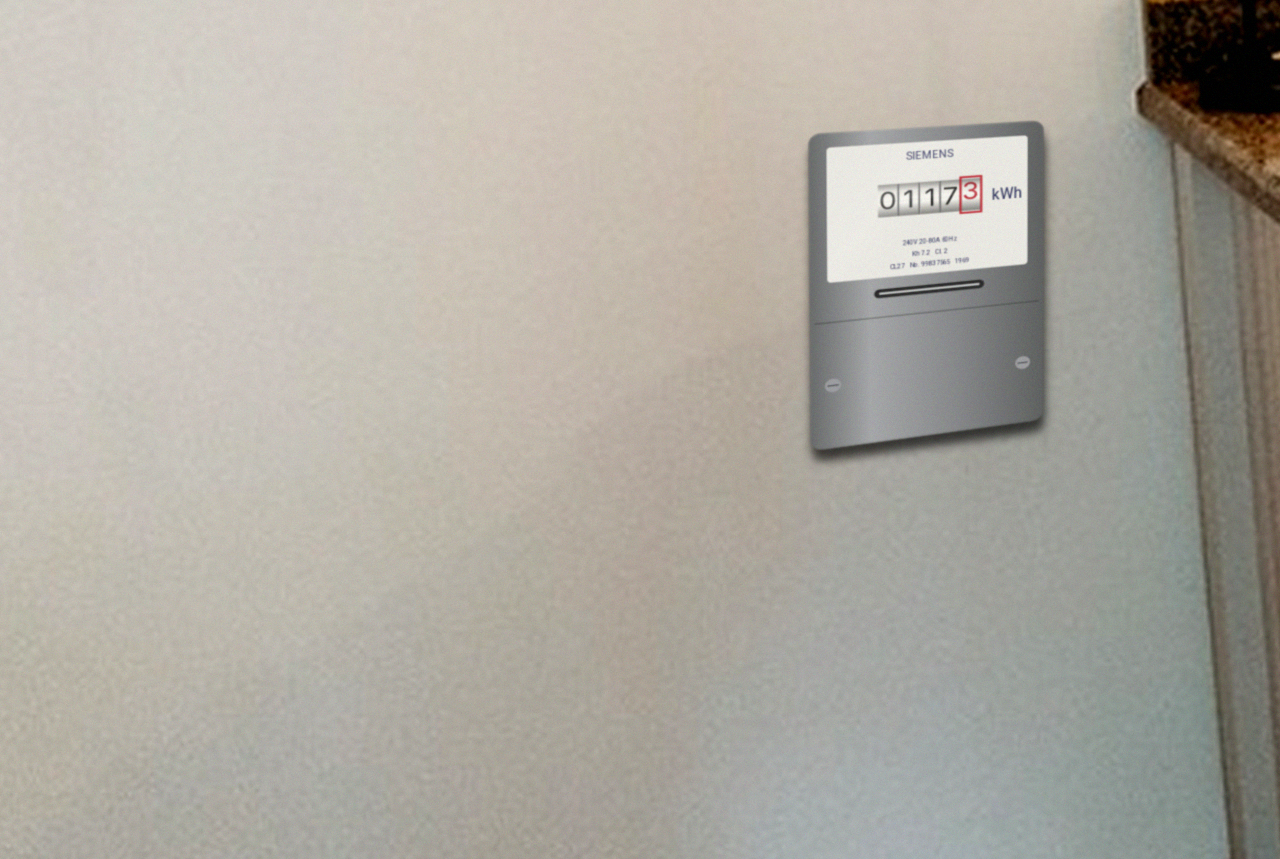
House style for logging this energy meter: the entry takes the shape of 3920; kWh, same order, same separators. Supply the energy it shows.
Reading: 117.3; kWh
